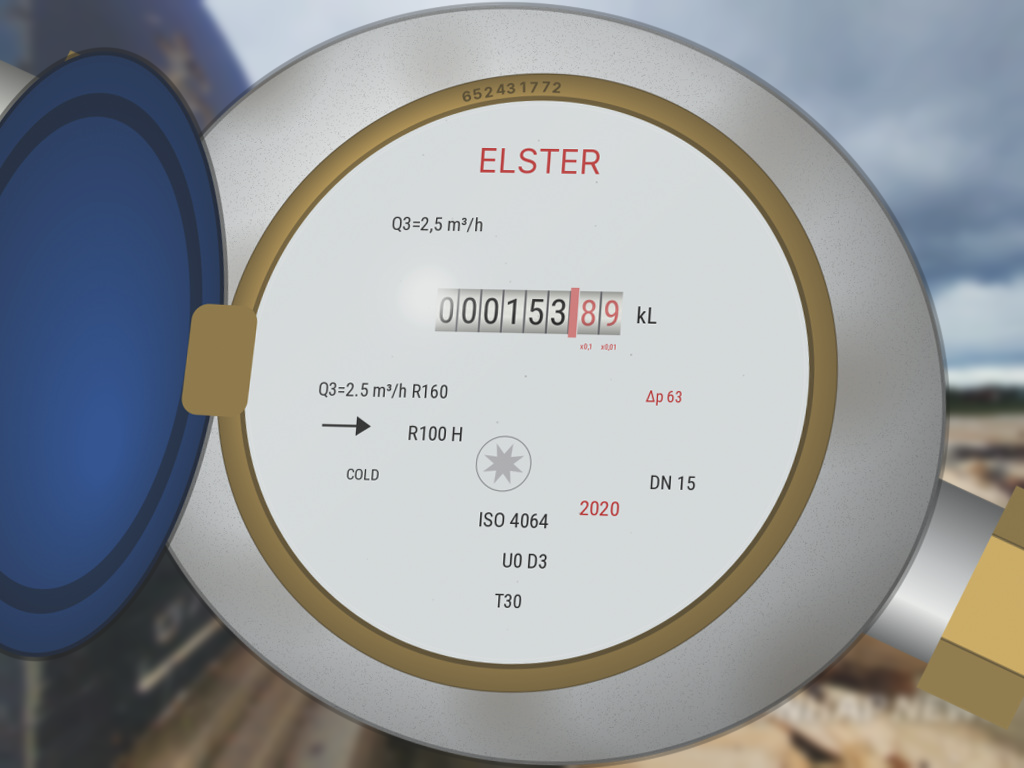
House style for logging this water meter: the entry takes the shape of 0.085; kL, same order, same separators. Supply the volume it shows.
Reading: 153.89; kL
